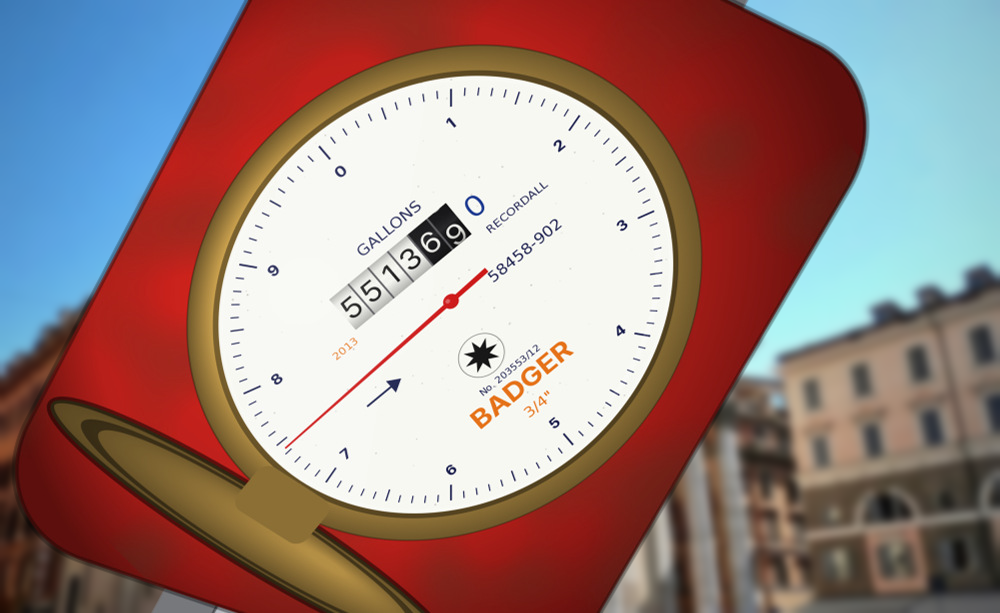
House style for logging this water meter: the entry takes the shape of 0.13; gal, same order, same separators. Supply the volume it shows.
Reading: 5513687.4; gal
